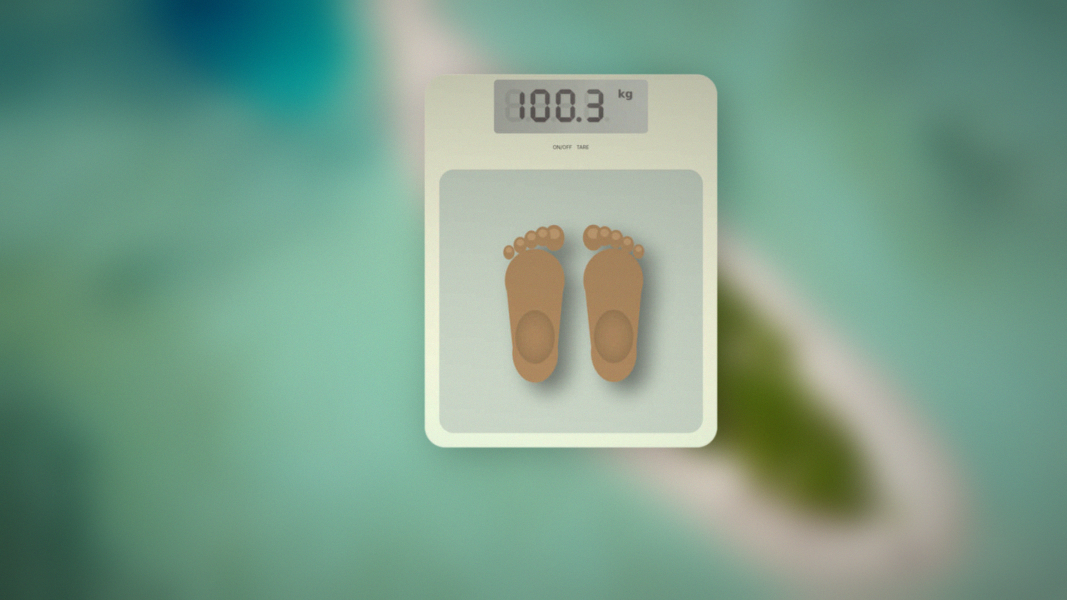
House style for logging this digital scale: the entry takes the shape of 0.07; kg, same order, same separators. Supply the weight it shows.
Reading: 100.3; kg
